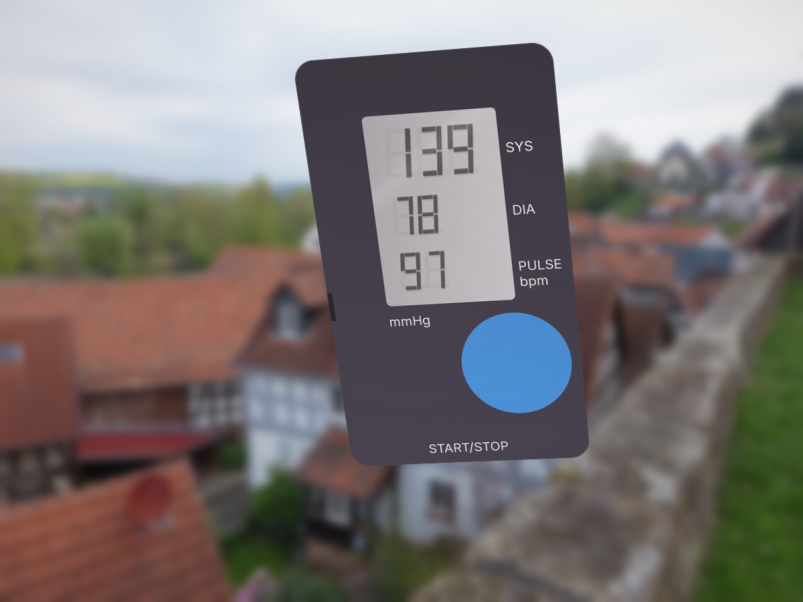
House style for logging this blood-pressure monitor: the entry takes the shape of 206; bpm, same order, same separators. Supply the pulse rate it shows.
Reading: 97; bpm
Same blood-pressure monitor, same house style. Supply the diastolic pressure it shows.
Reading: 78; mmHg
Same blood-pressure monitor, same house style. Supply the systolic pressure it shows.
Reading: 139; mmHg
